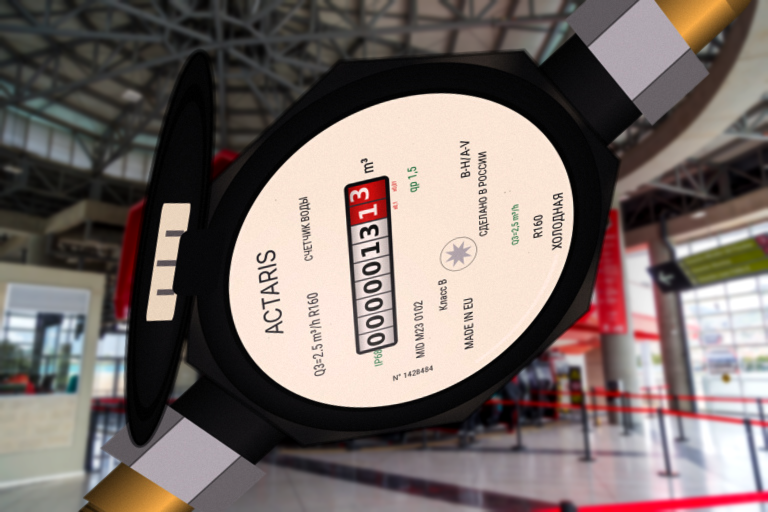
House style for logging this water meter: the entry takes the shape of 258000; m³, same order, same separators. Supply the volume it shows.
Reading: 13.13; m³
